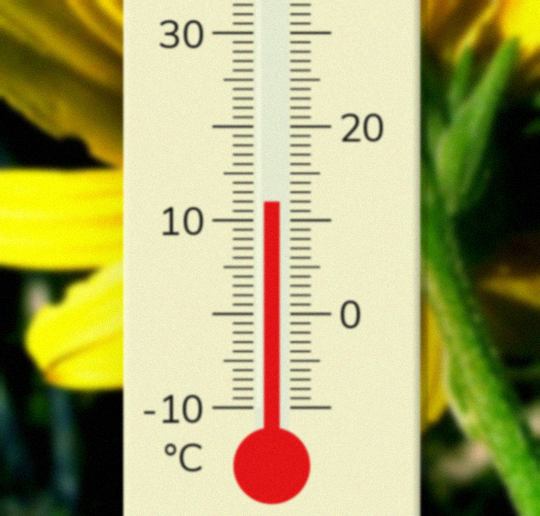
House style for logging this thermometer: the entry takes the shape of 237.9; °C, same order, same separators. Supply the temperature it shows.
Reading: 12; °C
